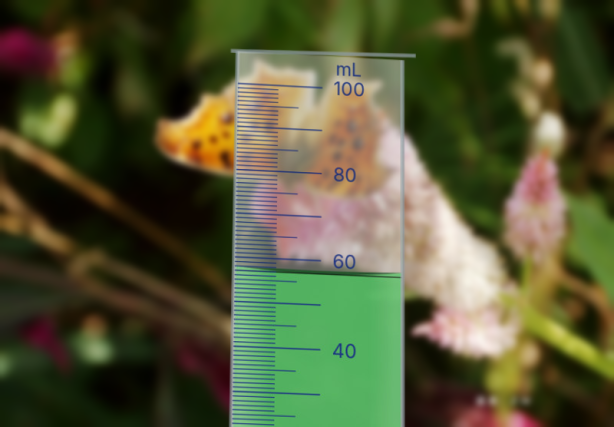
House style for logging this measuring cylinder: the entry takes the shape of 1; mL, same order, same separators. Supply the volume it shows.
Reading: 57; mL
